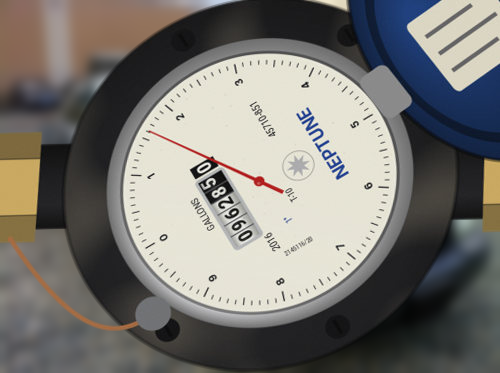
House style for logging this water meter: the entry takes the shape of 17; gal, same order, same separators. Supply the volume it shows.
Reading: 962851.6; gal
